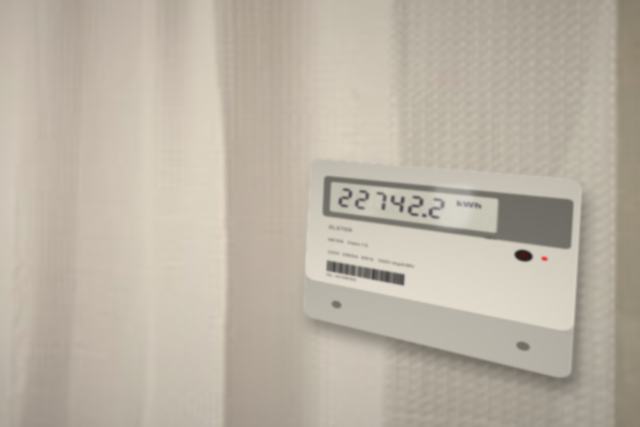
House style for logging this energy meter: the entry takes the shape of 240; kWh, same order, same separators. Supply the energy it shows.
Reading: 22742.2; kWh
